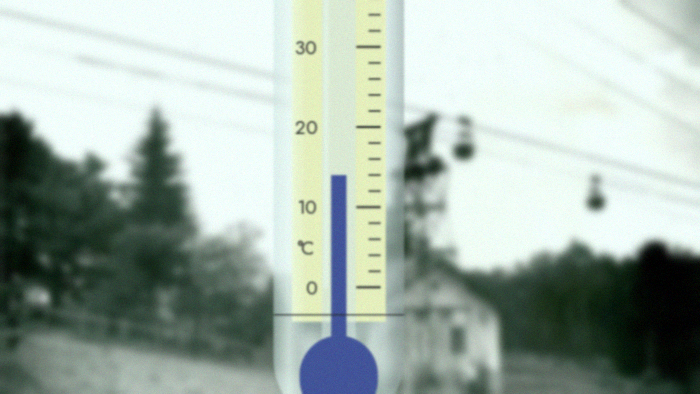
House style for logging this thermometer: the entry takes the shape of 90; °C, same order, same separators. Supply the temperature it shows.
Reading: 14; °C
